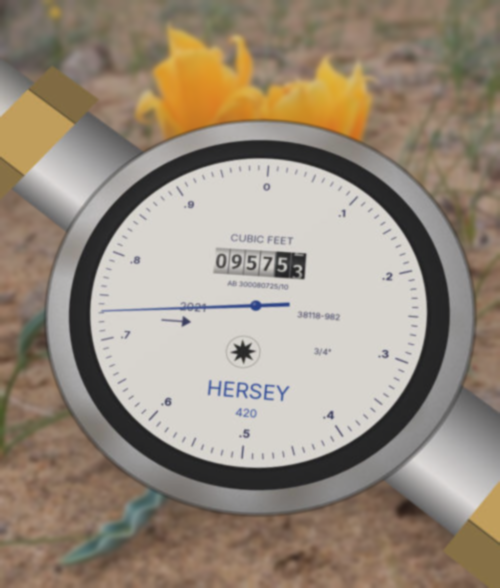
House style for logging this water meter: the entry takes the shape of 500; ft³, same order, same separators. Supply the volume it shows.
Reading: 95752.73; ft³
